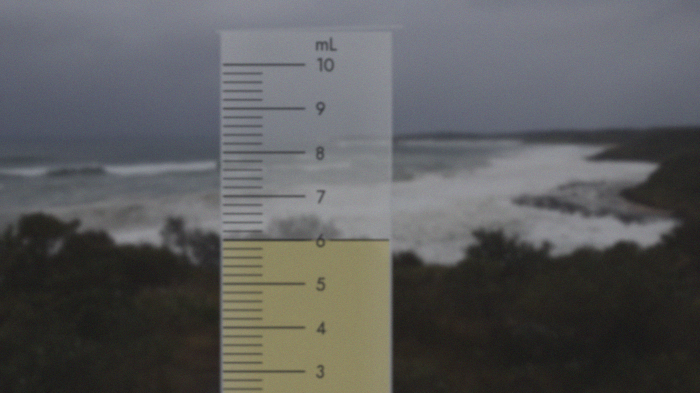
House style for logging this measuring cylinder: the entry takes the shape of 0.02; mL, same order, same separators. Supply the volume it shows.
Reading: 6; mL
